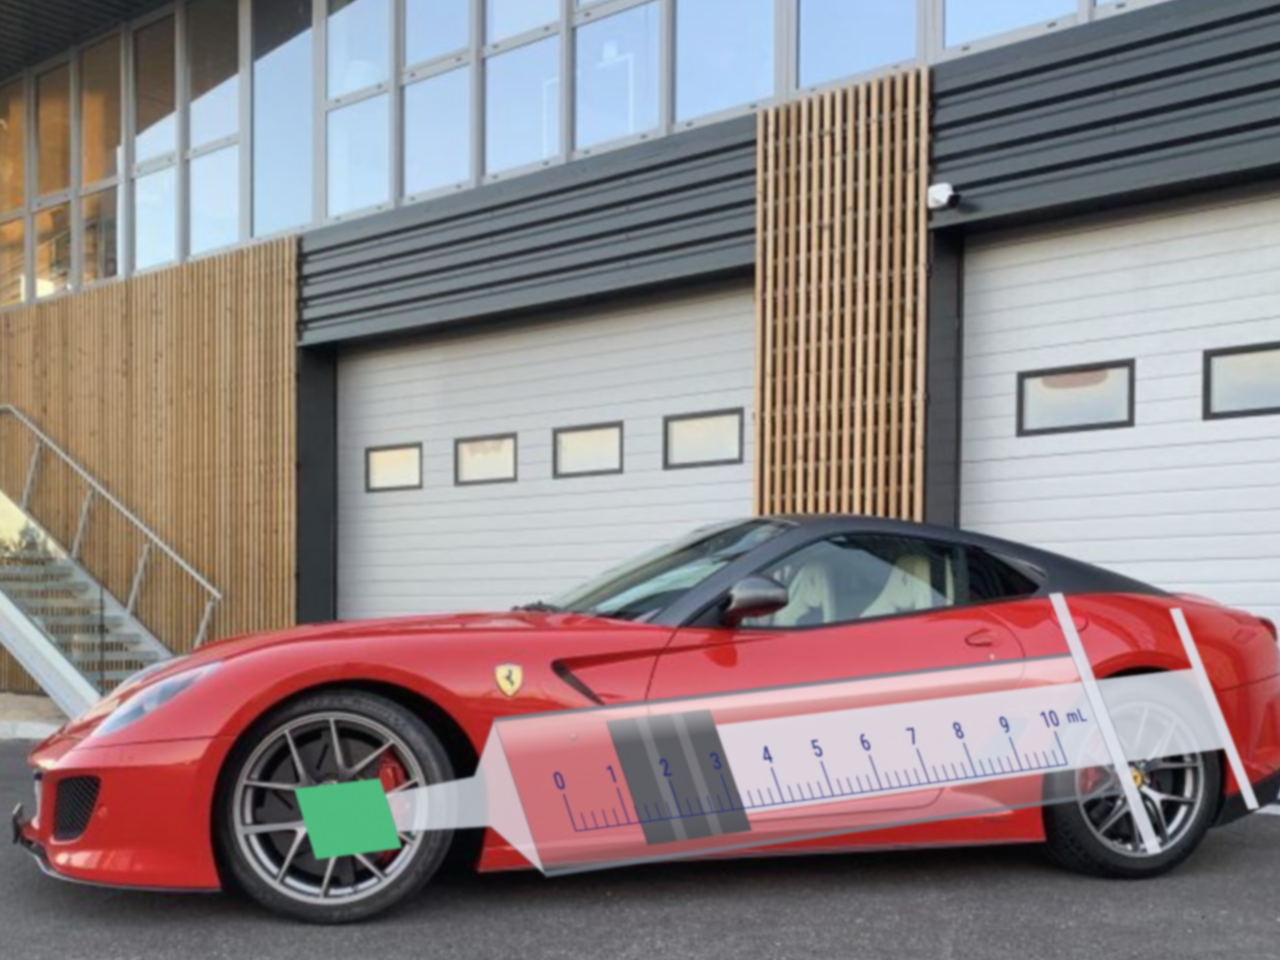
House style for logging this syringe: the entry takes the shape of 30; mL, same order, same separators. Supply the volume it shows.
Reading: 1.2; mL
